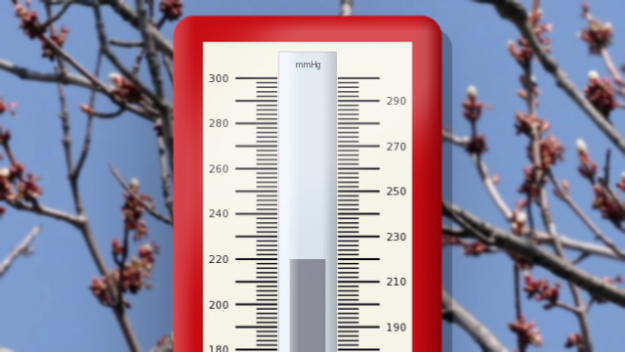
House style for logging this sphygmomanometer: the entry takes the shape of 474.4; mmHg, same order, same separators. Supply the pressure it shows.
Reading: 220; mmHg
